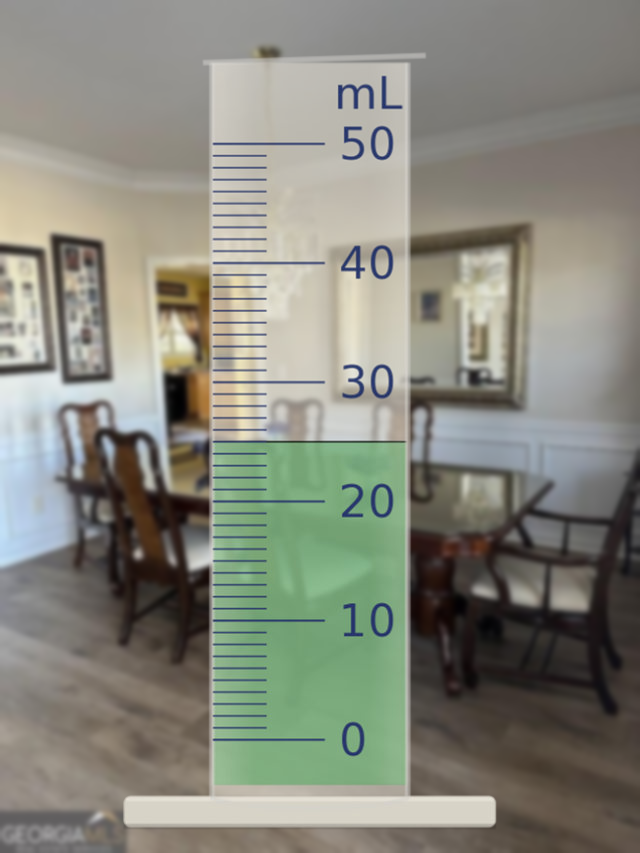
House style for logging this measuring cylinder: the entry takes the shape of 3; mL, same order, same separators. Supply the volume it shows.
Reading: 25; mL
